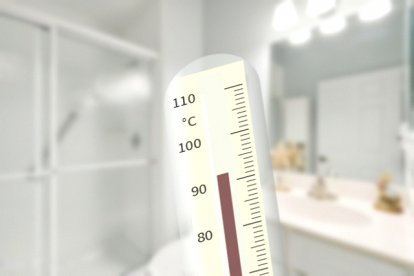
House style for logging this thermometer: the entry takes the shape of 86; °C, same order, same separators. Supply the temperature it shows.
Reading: 92; °C
